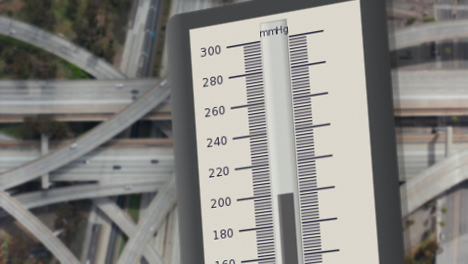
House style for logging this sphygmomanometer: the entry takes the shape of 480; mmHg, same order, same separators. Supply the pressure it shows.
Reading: 200; mmHg
